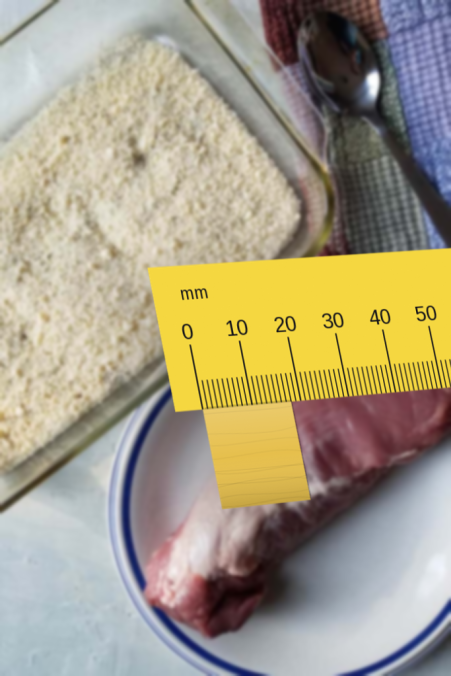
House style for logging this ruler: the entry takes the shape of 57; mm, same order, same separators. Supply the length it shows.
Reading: 18; mm
